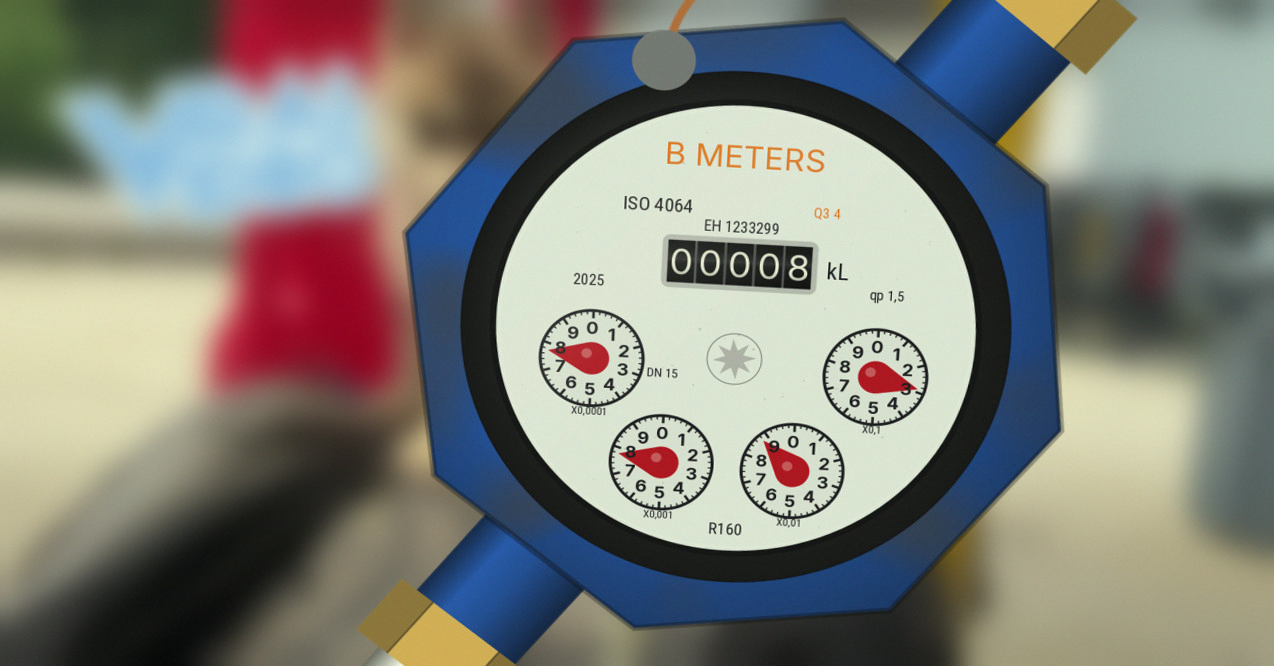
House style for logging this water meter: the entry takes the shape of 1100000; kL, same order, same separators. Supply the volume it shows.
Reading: 8.2877; kL
